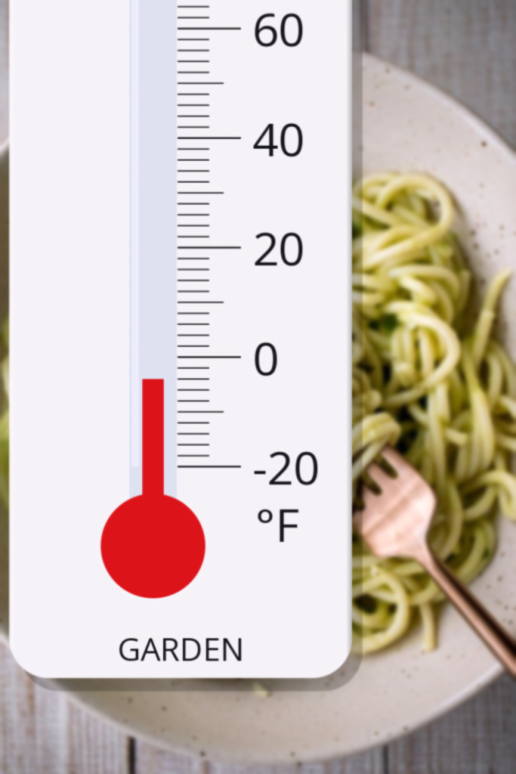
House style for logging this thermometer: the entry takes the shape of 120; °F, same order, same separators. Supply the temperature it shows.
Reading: -4; °F
